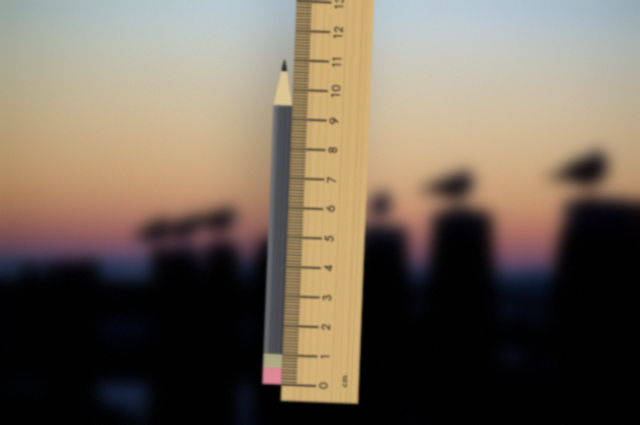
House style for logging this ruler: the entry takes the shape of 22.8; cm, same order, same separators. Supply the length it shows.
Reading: 11; cm
